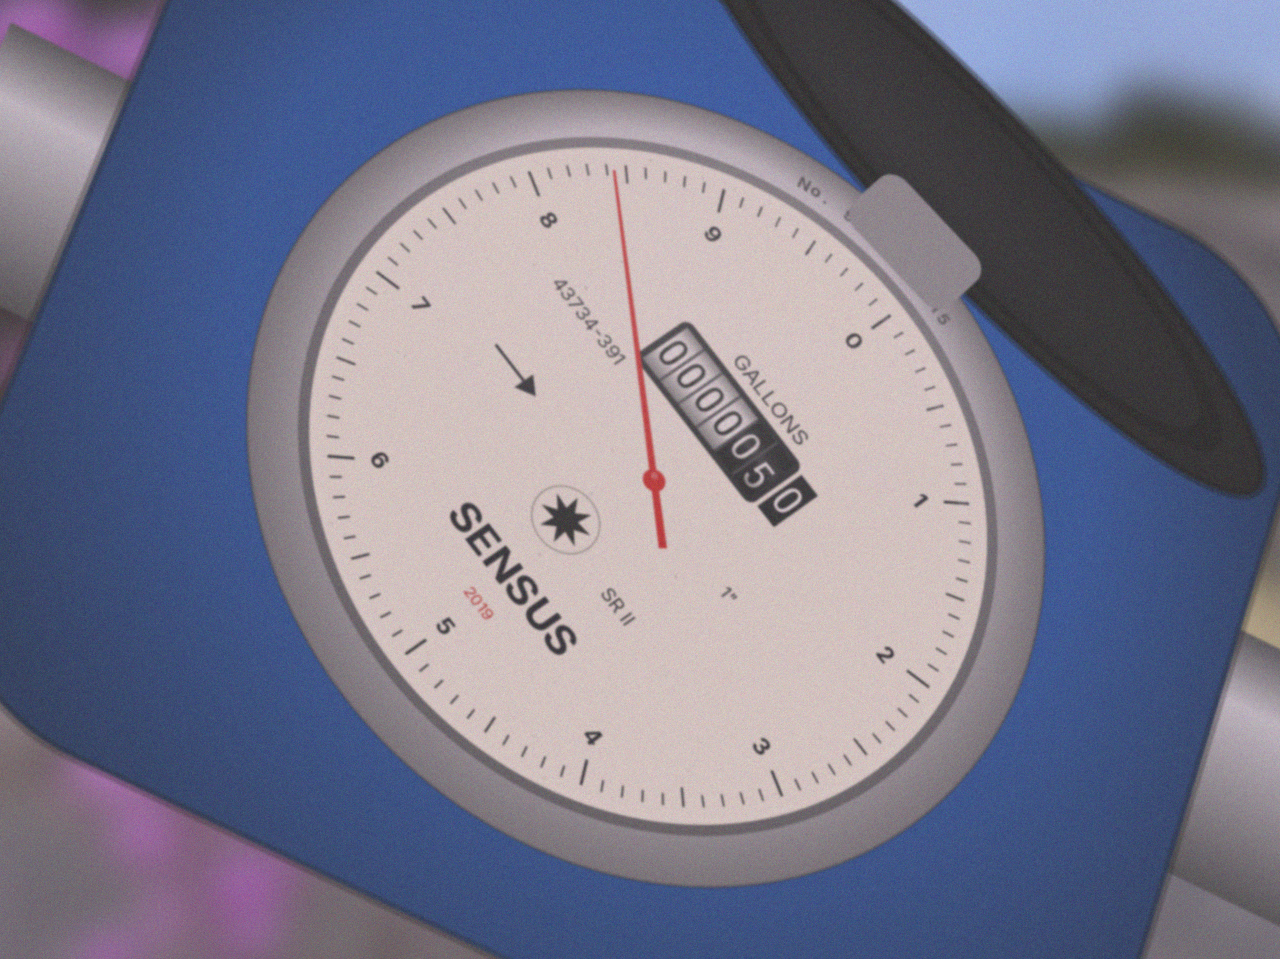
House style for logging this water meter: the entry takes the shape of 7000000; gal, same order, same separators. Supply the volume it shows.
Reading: 48.4; gal
